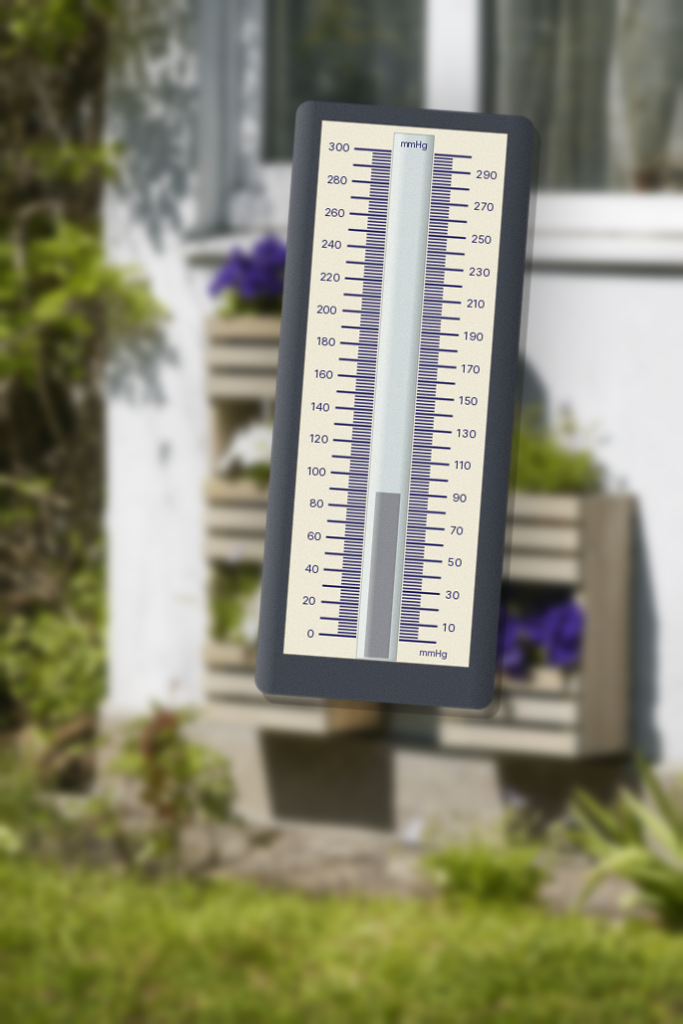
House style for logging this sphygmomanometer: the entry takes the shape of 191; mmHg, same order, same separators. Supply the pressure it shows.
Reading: 90; mmHg
